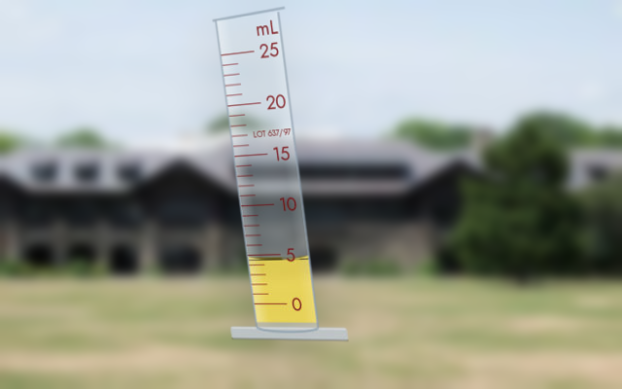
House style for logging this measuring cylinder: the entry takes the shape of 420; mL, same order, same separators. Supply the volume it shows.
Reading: 4.5; mL
